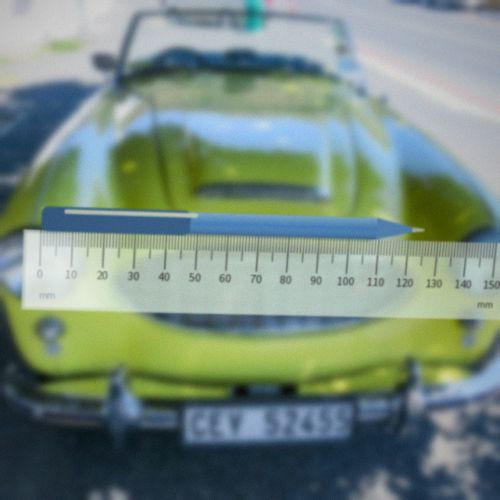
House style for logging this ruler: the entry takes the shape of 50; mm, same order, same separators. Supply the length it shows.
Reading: 125; mm
